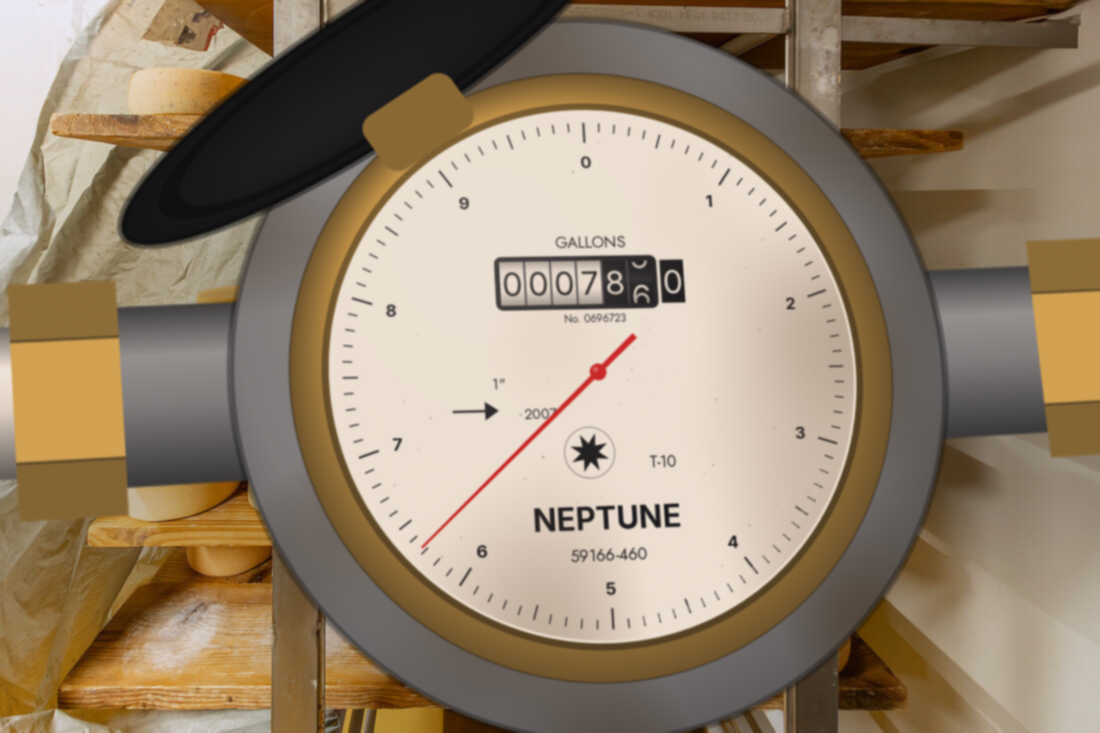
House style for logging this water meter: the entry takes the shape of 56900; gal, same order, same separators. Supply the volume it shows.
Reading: 7856.3; gal
